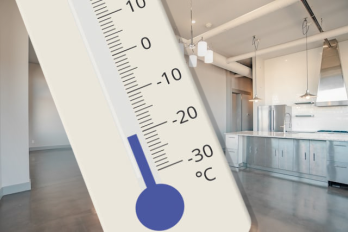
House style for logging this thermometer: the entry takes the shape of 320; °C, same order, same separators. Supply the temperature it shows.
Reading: -20; °C
